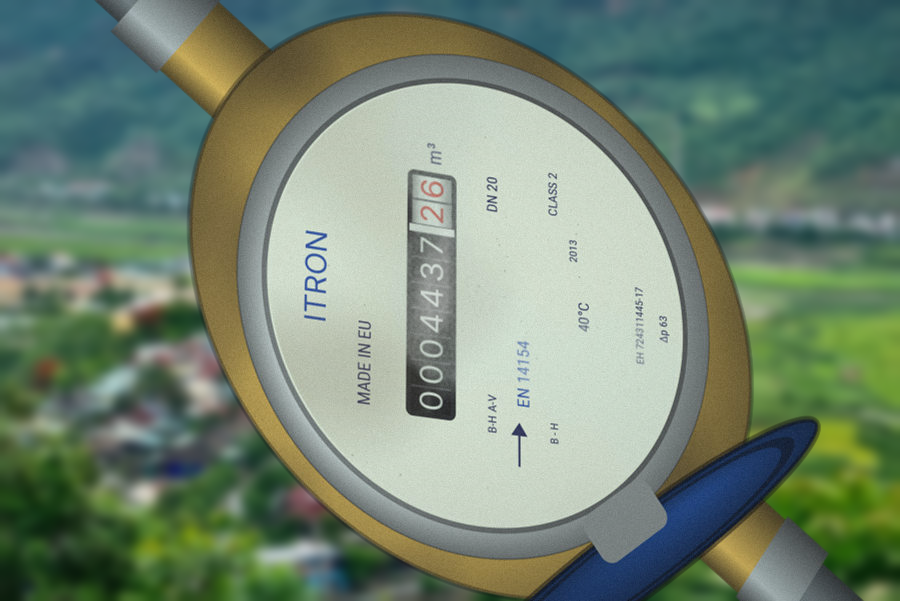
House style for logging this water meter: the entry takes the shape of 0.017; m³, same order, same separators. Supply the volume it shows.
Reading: 4437.26; m³
